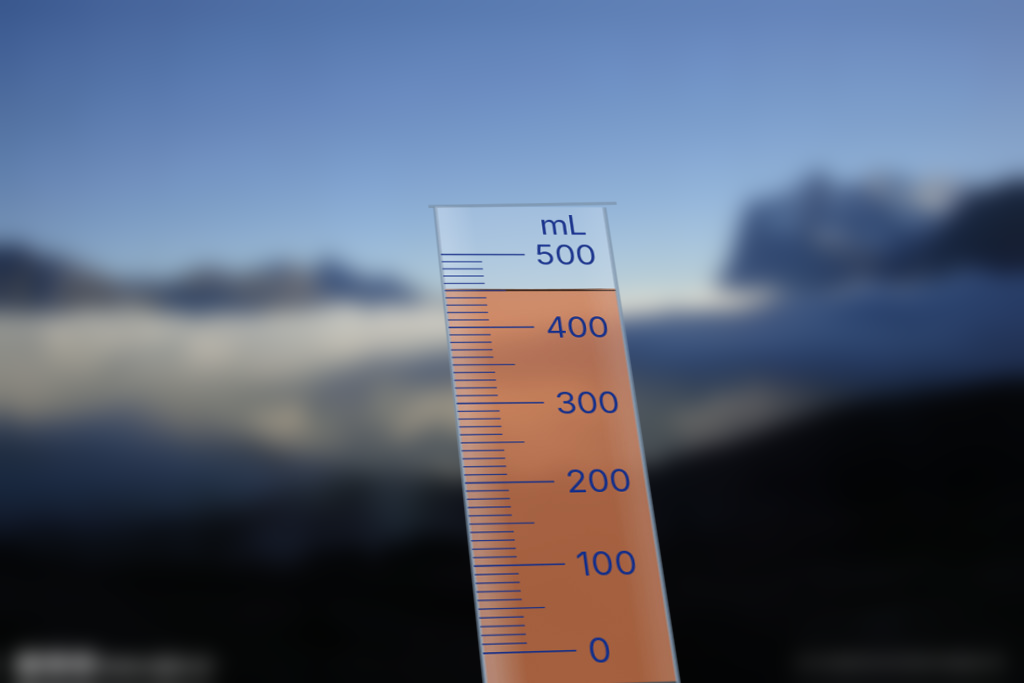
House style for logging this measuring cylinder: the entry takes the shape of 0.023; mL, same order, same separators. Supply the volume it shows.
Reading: 450; mL
